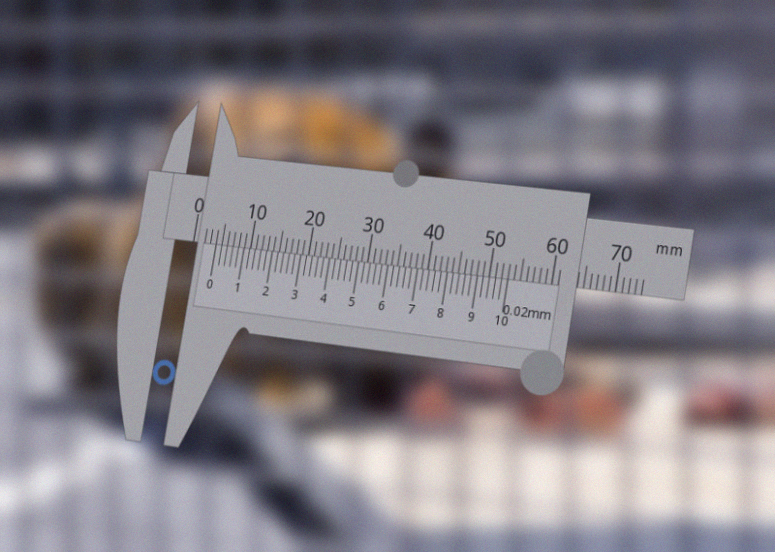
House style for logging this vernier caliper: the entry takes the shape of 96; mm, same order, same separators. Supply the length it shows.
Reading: 4.0; mm
